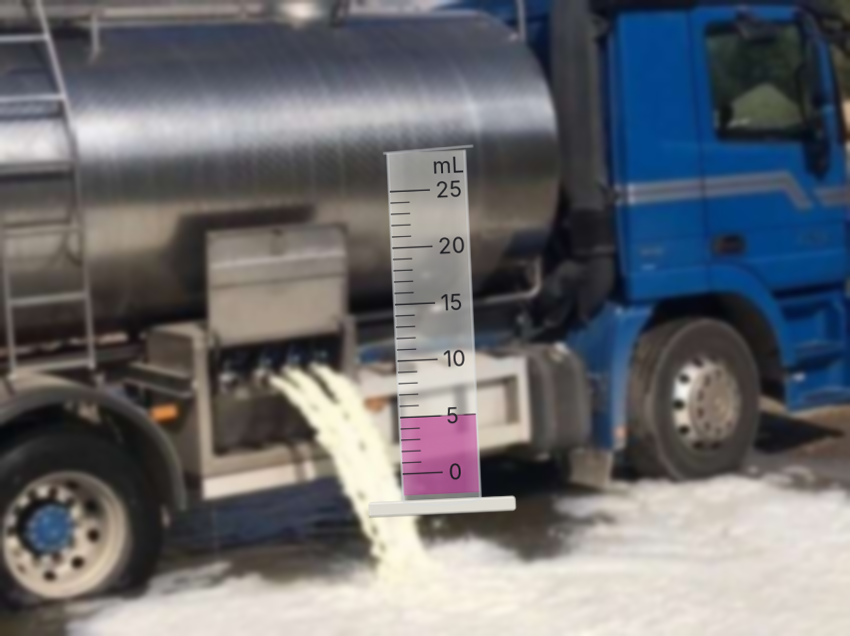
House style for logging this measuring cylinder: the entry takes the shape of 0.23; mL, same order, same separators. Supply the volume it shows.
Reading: 5; mL
